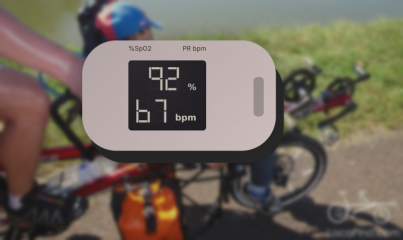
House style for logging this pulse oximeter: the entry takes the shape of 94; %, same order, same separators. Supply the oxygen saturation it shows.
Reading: 92; %
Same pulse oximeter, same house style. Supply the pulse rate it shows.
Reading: 67; bpm
